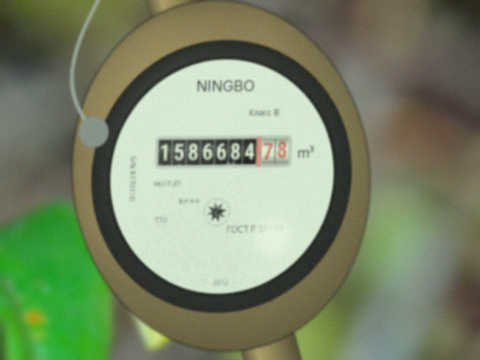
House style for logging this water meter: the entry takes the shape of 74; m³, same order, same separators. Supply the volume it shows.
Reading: 1586684.78; m³
